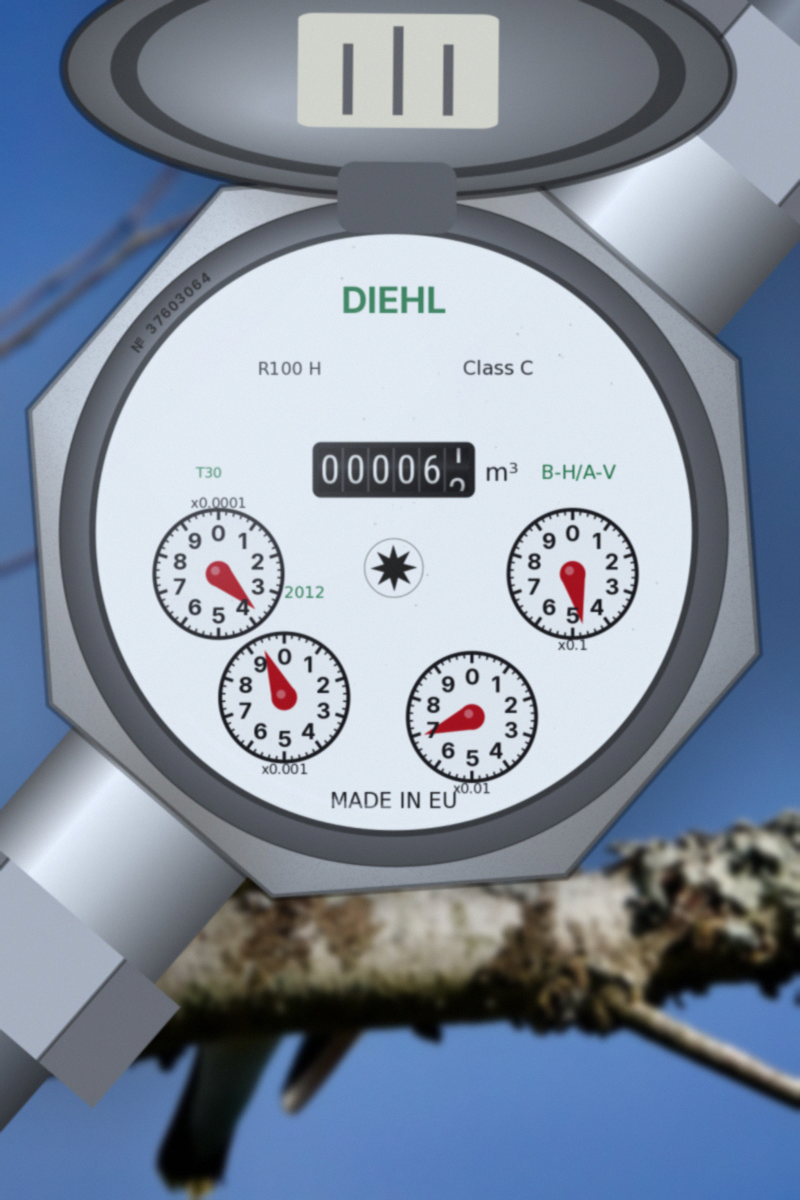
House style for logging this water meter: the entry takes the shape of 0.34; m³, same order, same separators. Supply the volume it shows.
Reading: 61.4693; m³
